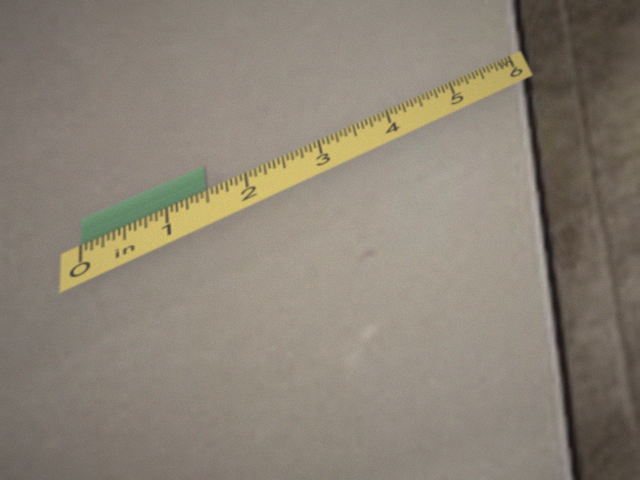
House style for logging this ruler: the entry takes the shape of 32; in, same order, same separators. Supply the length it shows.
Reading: 1.5; in
